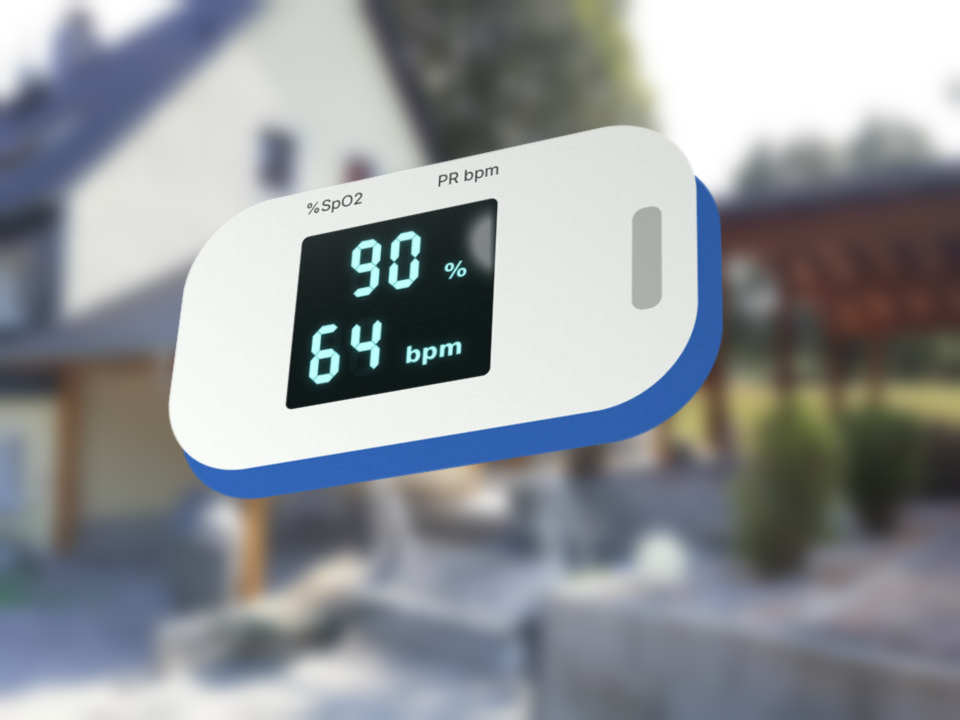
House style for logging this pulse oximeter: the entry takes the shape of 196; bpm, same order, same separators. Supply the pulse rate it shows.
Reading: 64; bpm
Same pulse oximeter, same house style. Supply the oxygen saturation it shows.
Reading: 90; %
